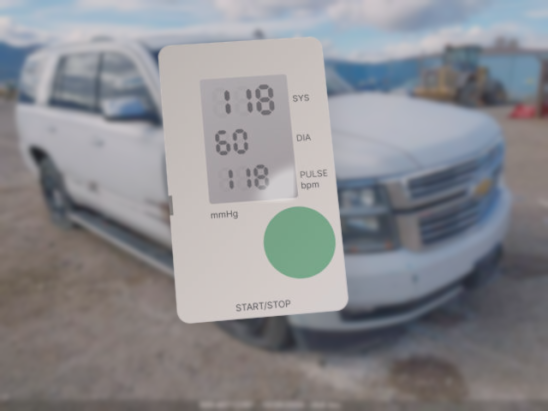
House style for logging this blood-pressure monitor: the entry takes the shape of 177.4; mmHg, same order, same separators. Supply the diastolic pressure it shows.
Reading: 60; mmHg
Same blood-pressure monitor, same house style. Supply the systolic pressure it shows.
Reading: 118; mmHg
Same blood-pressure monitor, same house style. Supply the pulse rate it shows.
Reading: 118; bpm
